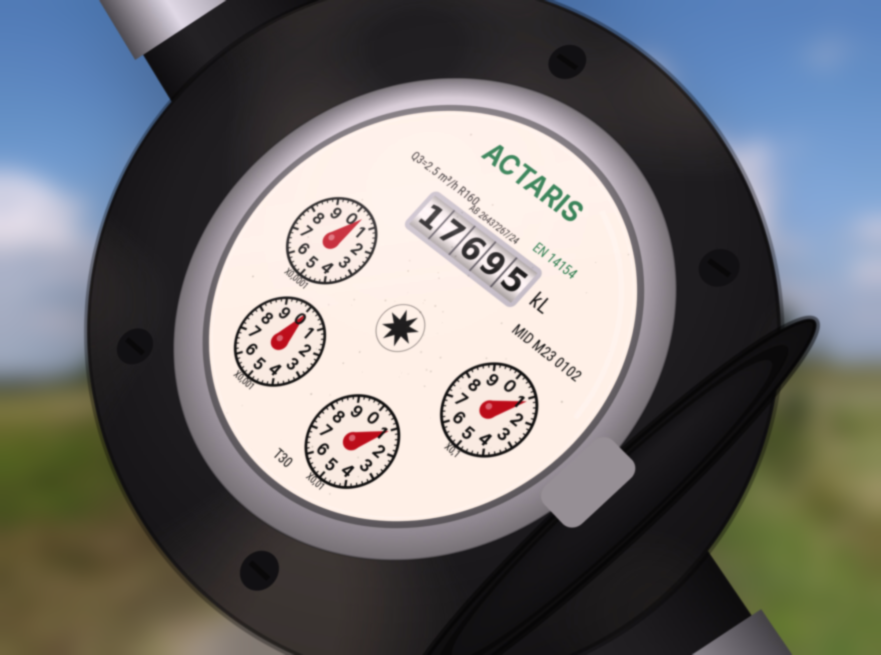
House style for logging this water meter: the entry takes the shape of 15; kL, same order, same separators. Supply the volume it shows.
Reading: 17695.1100; kL
